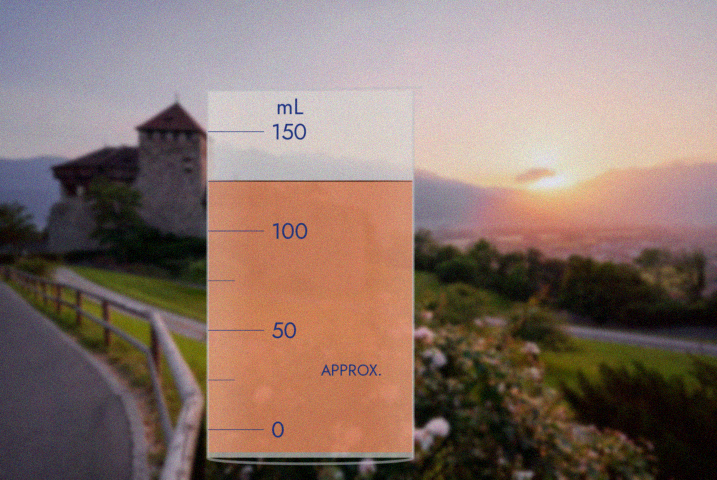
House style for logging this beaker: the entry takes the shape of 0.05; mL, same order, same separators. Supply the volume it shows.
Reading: 125; mL
